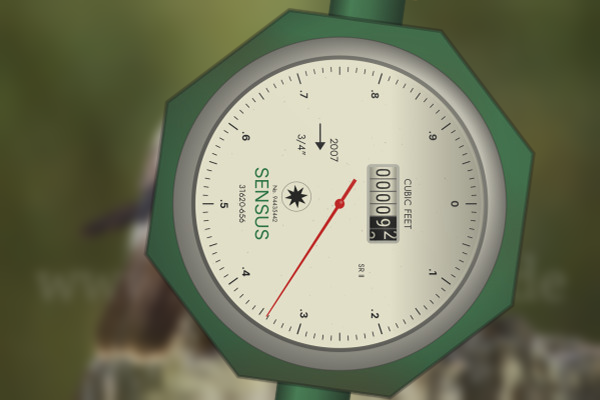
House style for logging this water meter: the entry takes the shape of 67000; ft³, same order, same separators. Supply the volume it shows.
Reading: 92.34; ft³
